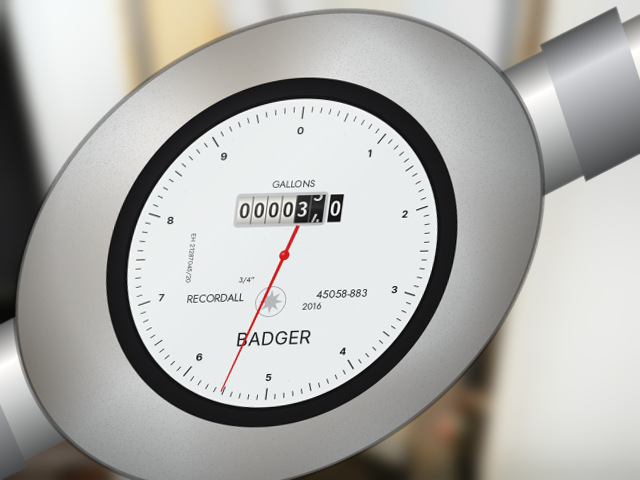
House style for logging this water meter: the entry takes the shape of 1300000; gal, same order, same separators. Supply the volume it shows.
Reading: 335.5; gal
